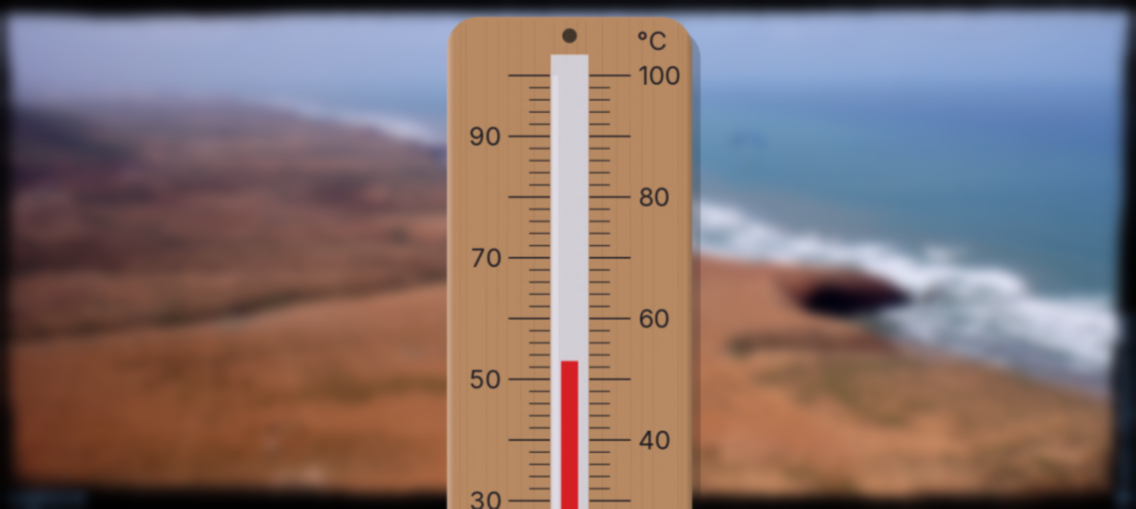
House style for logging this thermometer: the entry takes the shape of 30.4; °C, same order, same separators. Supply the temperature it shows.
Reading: 53; °C
